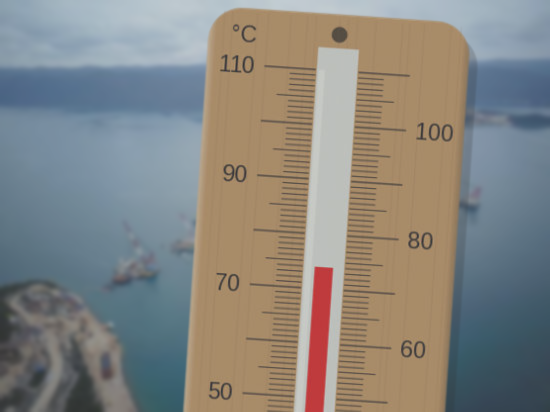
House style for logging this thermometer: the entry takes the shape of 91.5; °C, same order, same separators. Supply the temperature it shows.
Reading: 74; °C
